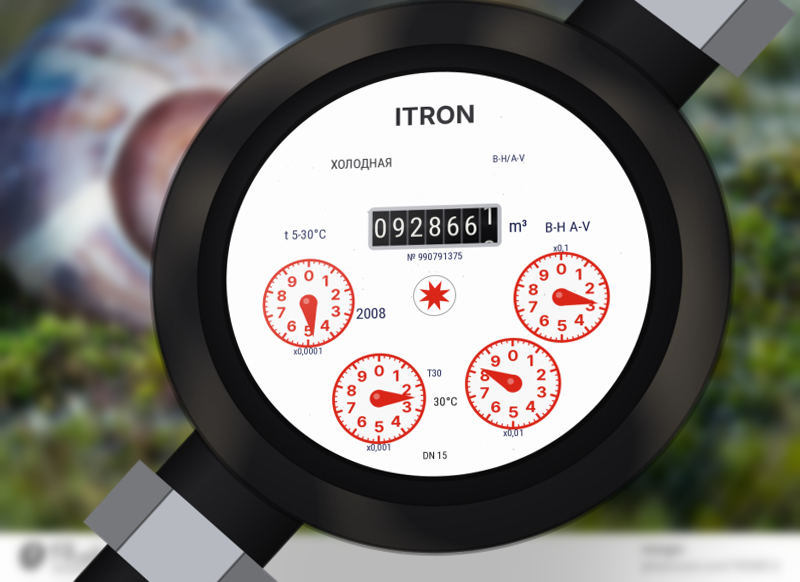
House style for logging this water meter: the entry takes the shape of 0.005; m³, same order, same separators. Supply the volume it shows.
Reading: 928661.2824; m³
